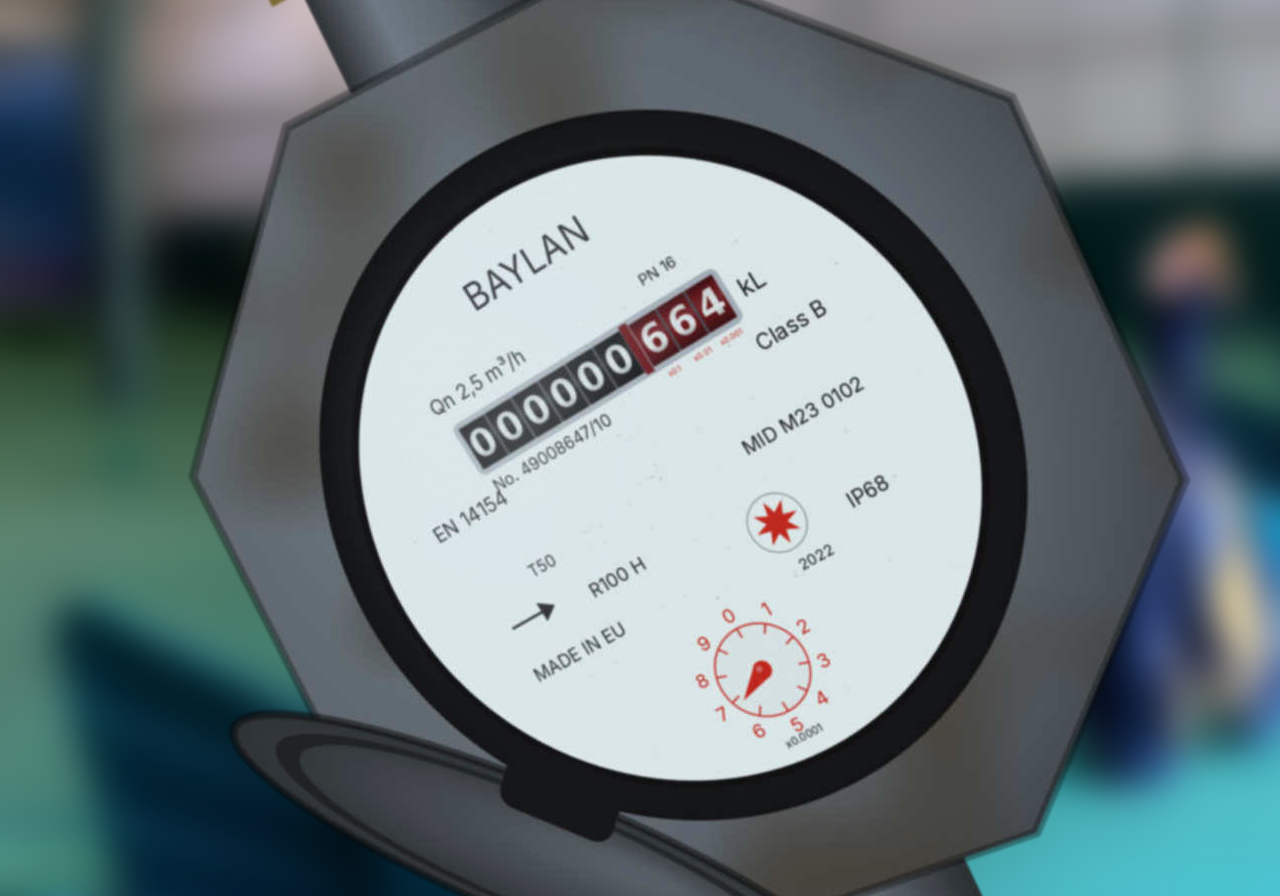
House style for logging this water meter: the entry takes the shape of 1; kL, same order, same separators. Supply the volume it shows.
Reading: 0.6646; kL
